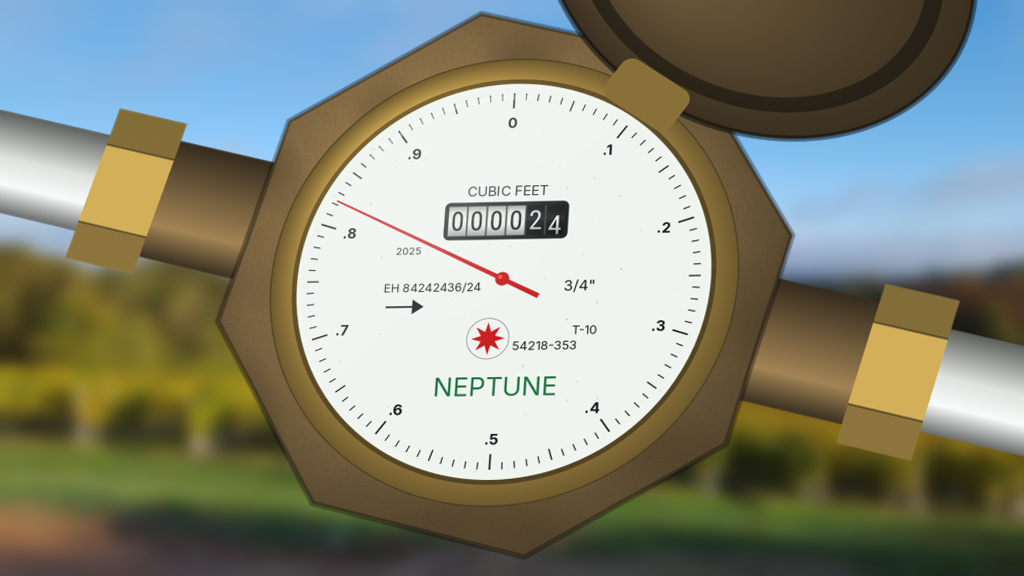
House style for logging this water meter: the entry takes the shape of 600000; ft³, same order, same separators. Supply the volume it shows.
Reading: 23.82; ft³
